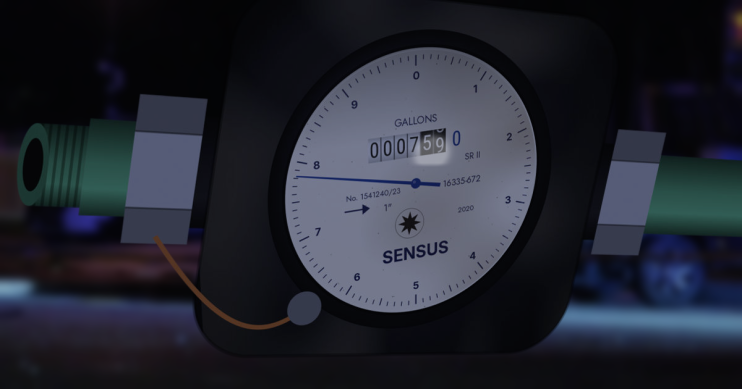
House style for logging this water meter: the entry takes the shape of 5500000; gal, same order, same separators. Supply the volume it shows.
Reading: 7587.8; gal
